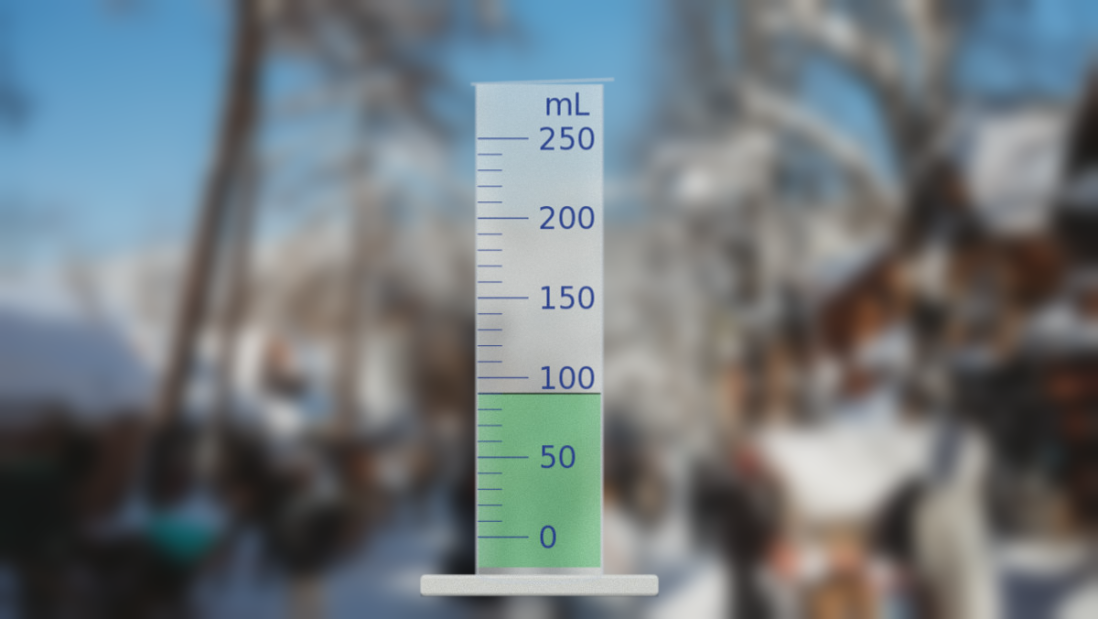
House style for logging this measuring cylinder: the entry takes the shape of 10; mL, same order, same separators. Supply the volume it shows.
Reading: 90; mL
